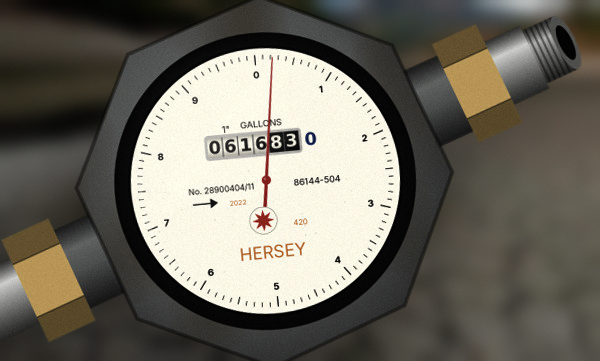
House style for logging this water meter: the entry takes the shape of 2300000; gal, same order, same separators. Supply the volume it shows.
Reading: 616830.2; gal
